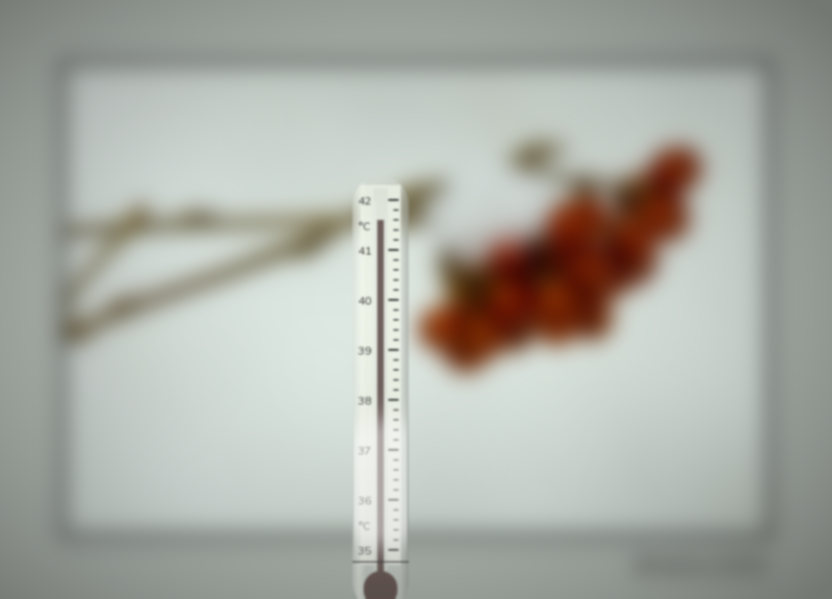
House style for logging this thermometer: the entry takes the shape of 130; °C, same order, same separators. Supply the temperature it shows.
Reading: 41.6; °C
